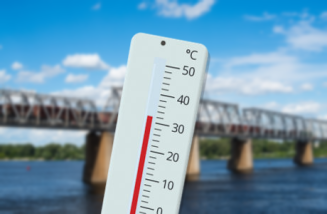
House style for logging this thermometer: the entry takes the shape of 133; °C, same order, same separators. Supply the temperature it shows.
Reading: 32; °C
